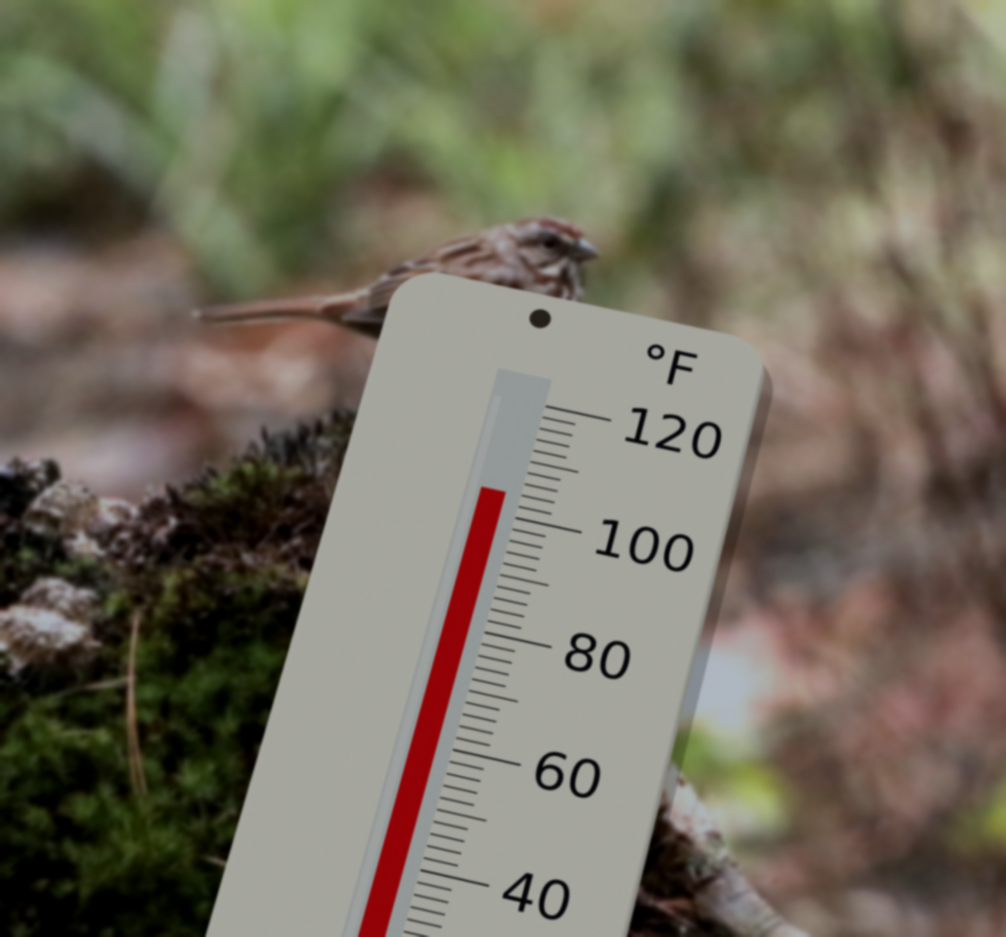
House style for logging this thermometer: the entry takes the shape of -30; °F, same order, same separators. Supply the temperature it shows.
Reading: 104; °F
